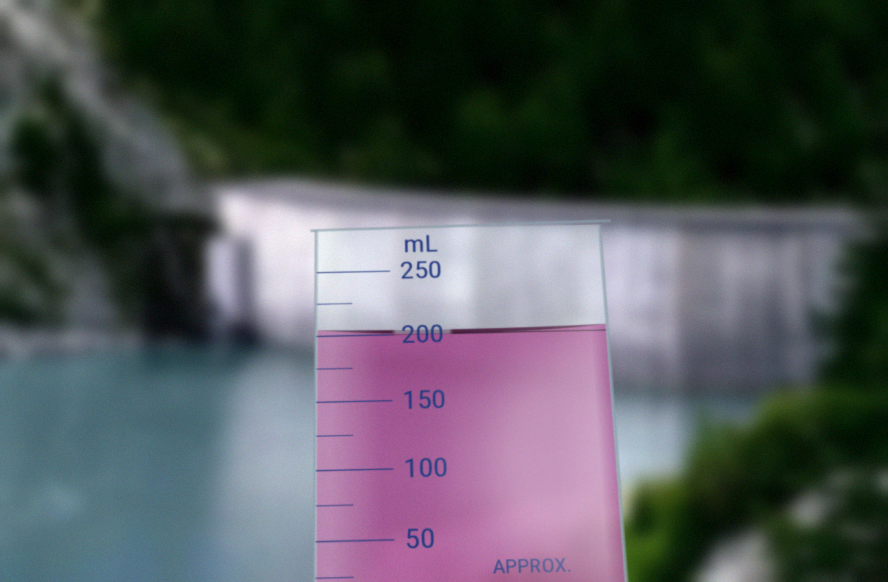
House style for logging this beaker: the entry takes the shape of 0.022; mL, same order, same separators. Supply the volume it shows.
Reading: 200; mL
